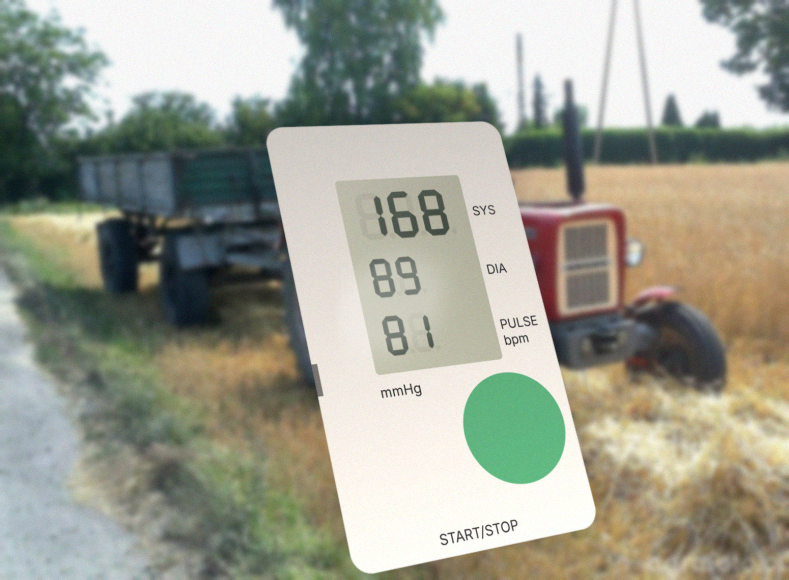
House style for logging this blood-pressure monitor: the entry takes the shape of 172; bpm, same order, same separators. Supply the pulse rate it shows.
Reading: 81; bpm
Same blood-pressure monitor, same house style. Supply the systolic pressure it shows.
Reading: 168; mmHg
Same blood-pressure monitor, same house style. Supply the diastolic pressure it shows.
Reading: 89; mmHg
